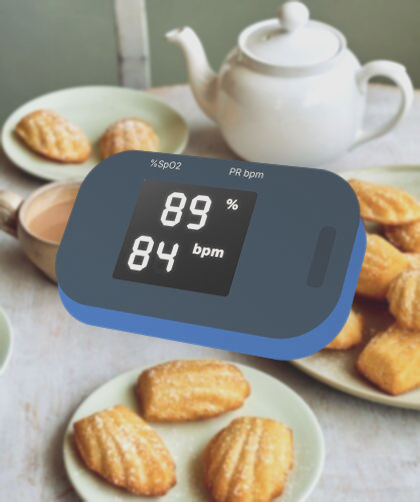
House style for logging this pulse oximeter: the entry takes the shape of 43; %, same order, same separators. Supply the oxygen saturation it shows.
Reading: 89; %
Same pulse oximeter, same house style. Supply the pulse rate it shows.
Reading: 84; bpm
